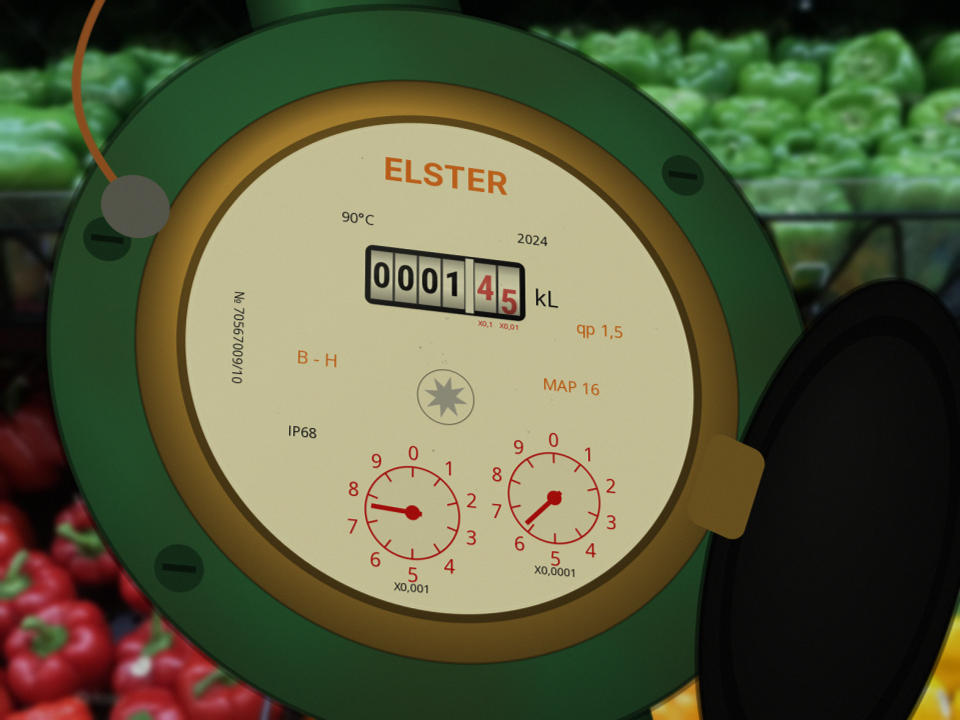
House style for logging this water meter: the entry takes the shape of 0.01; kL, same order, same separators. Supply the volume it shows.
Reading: 1.4476; kL
